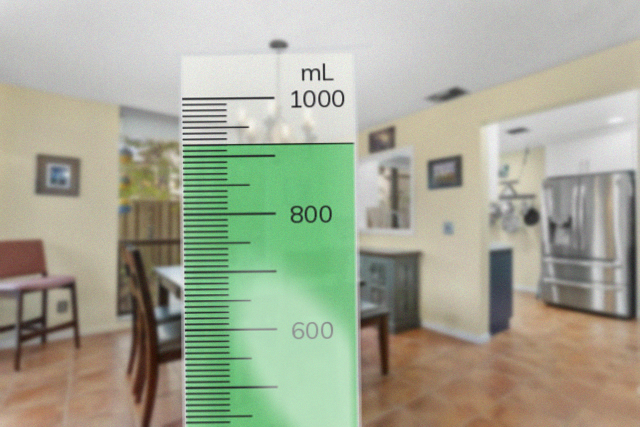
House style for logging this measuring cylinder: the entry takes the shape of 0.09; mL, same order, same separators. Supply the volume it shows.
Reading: 920; mL
